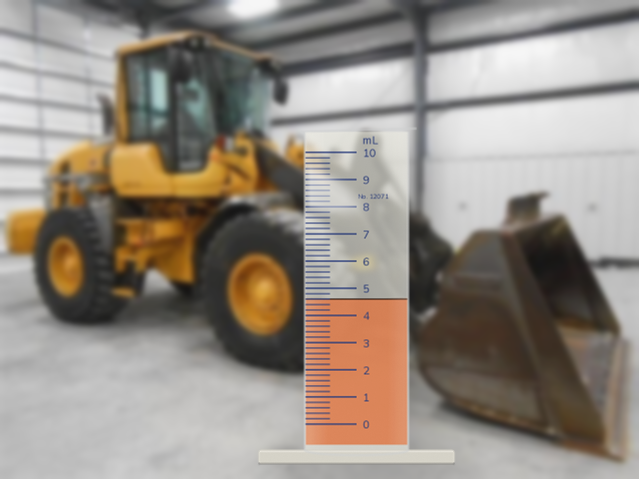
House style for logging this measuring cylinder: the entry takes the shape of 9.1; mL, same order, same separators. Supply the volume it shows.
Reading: 4.6; mL
